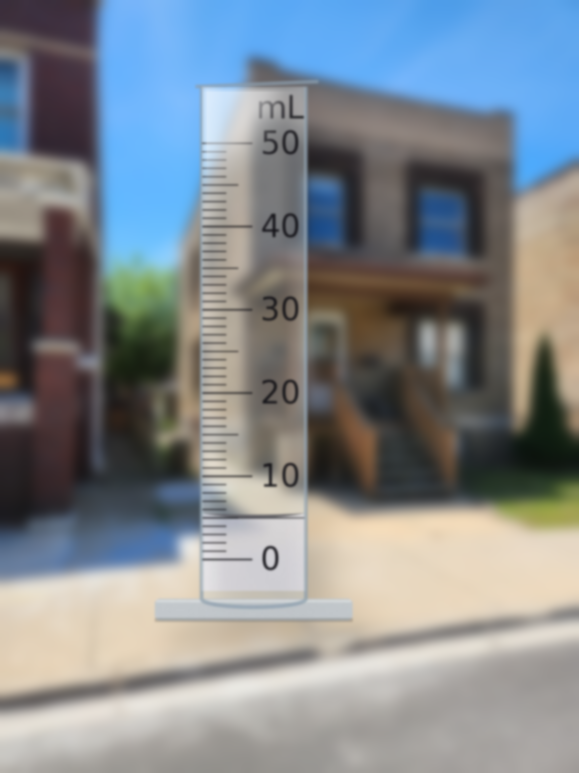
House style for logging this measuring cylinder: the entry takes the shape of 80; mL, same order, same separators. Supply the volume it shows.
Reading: 5; mL
